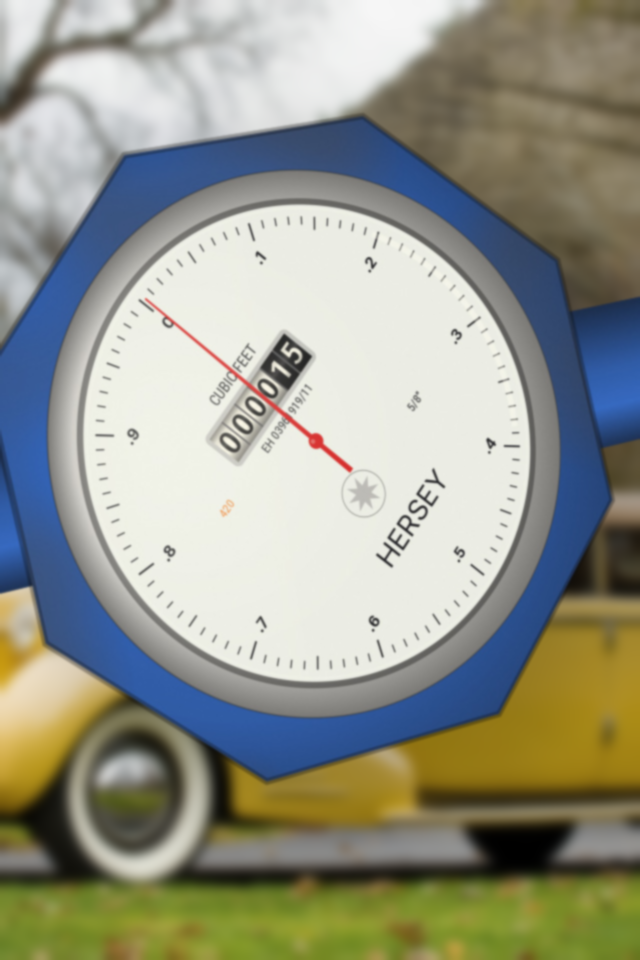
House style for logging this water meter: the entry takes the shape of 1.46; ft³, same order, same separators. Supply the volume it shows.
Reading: 15.00; ft³
